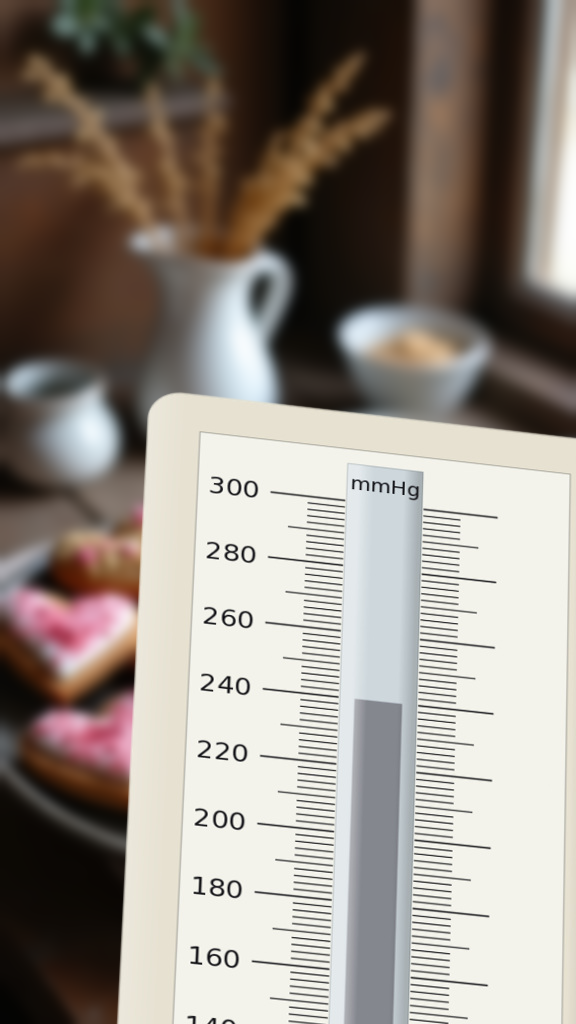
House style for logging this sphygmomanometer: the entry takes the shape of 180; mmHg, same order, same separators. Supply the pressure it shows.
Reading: 240; mmHg
